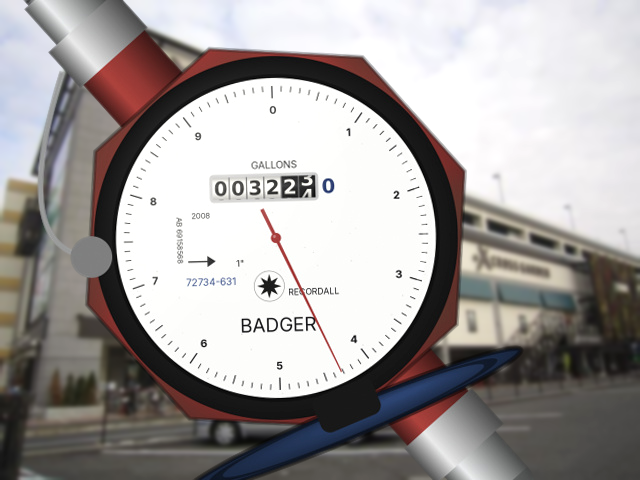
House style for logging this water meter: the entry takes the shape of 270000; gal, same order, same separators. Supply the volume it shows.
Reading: 32234.3; gal
